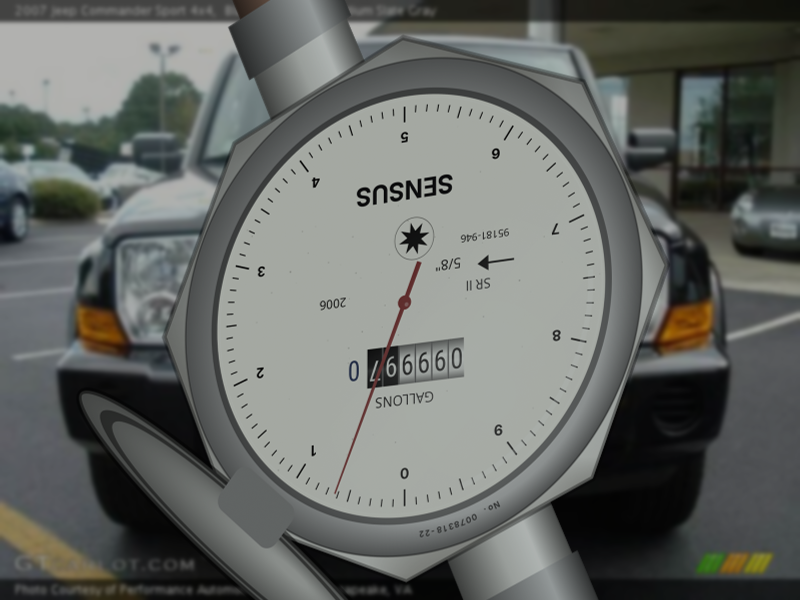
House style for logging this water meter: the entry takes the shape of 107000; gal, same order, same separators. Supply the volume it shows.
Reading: 999970.6; gal
